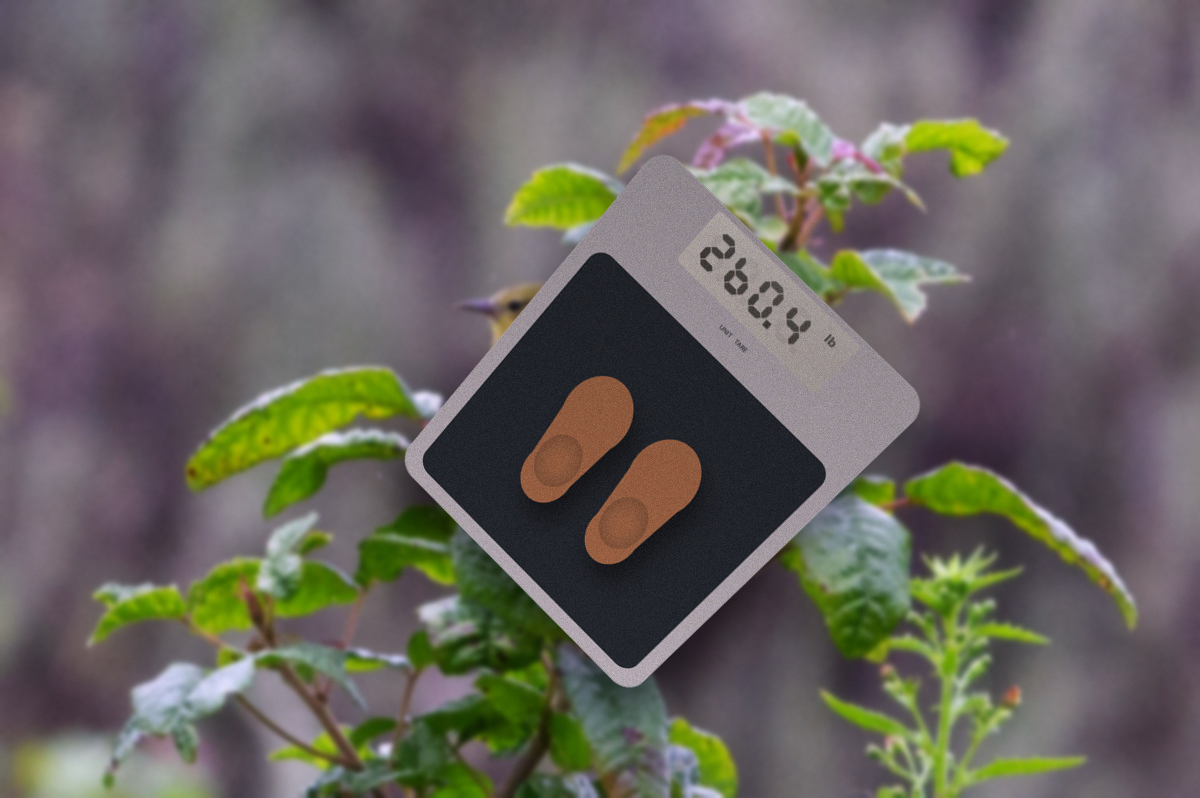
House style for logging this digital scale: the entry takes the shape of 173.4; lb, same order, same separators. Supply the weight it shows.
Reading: 260.4; lb
